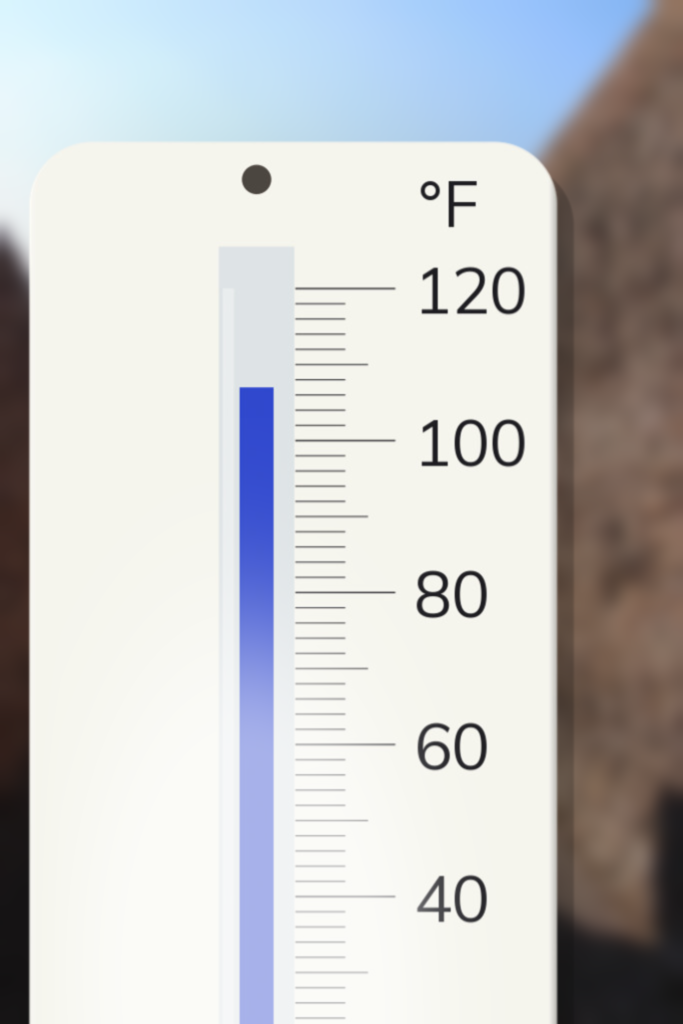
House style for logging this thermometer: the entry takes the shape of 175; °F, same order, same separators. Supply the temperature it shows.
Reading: 107; °F
